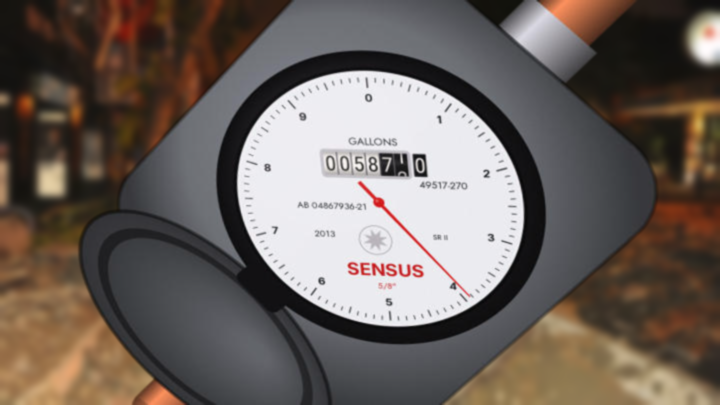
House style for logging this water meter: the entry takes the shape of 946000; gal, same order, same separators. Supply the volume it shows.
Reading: 58713.9; gal
